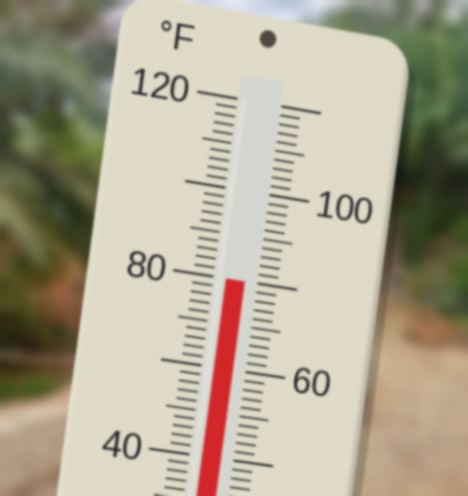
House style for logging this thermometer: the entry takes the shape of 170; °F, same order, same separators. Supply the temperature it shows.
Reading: 80; °F
